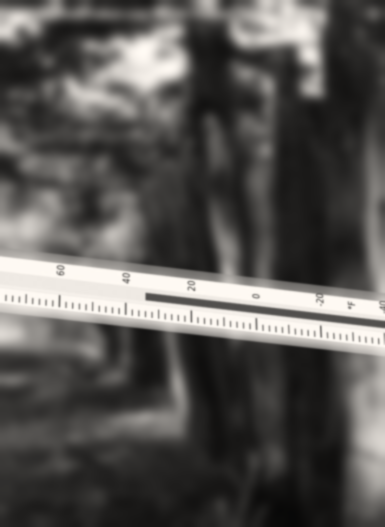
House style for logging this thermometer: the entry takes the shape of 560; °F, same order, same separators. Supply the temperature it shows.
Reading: 34; °F
